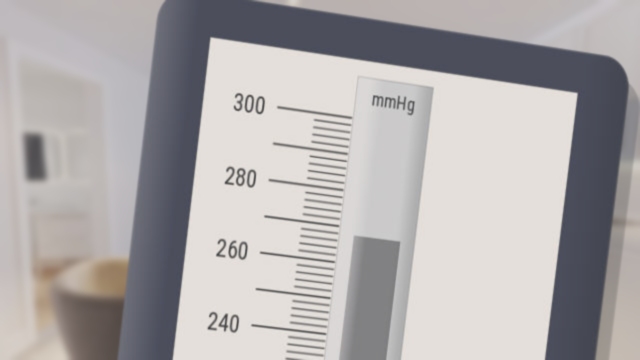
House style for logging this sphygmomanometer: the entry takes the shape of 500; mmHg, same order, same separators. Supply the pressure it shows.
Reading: 268; mmHg
